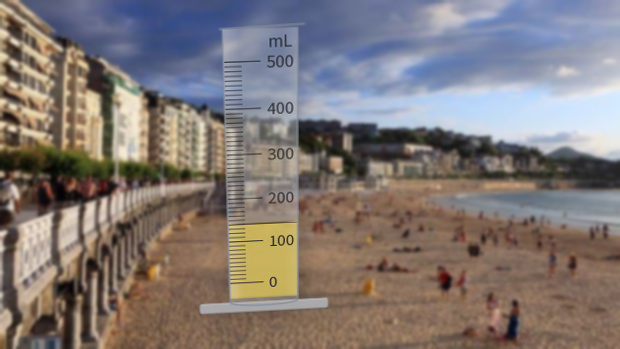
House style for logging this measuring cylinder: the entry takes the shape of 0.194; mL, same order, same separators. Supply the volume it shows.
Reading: 140; mL
